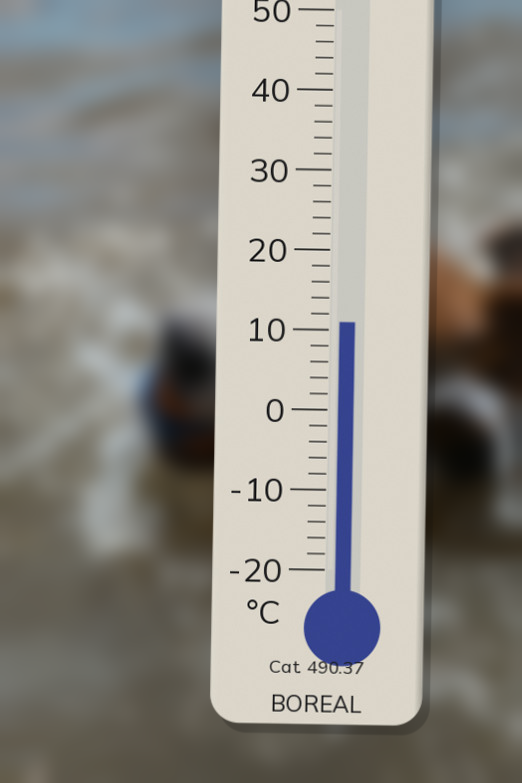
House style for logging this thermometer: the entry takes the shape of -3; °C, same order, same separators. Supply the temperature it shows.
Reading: 11; °C
